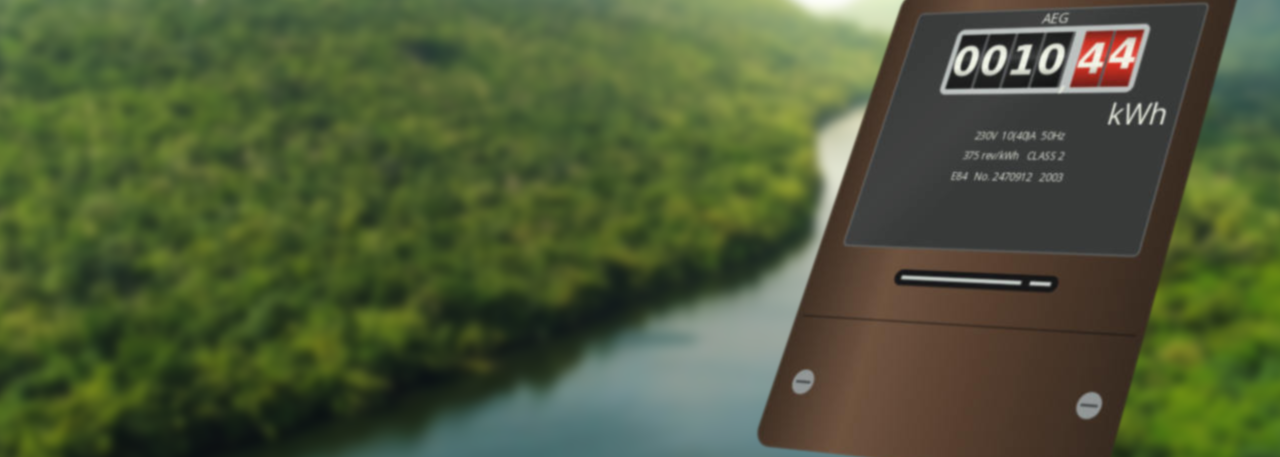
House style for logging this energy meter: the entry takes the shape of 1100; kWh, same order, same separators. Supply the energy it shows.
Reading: 10.44; kWh
